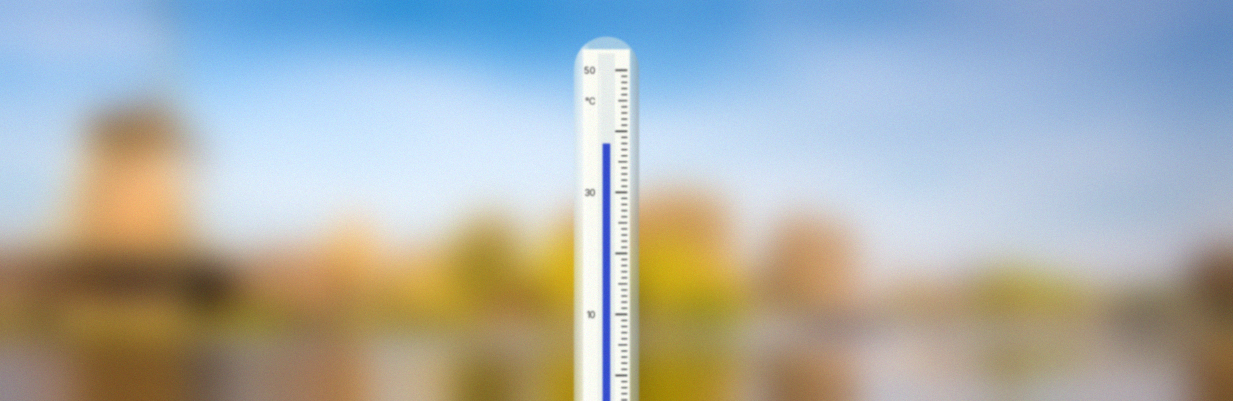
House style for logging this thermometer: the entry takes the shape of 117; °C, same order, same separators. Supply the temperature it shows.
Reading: 38; °C
